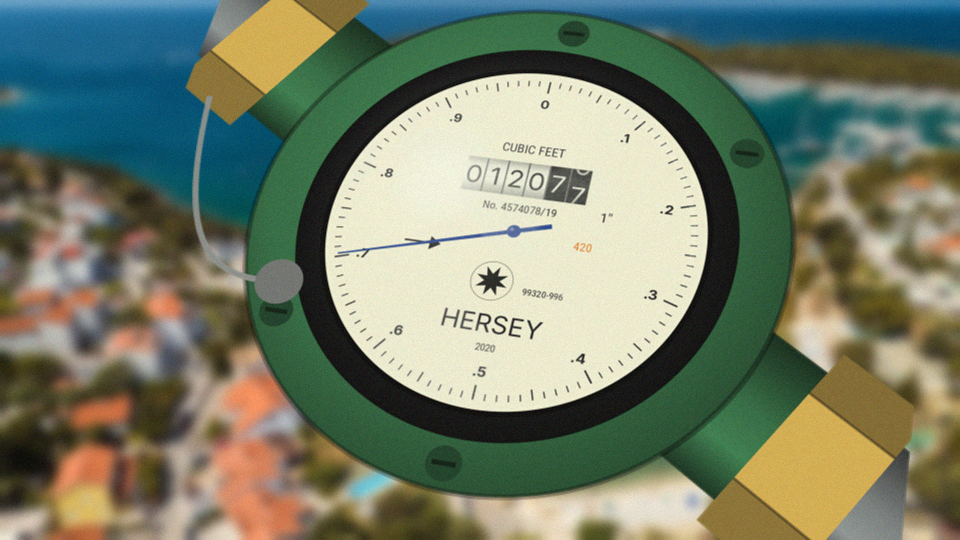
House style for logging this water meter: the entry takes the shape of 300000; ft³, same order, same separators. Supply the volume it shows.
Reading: 12076.70; ft³
